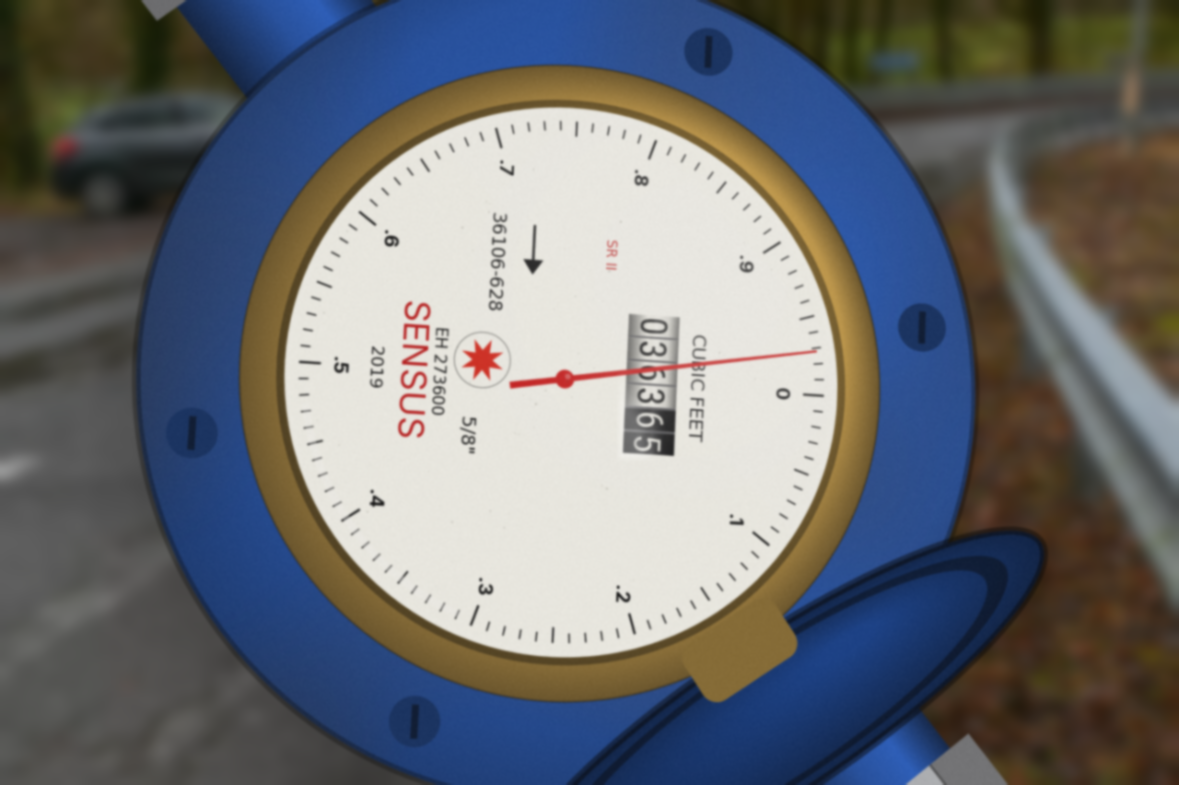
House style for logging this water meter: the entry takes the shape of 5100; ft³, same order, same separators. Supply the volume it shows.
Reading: 36364.97; ft³
